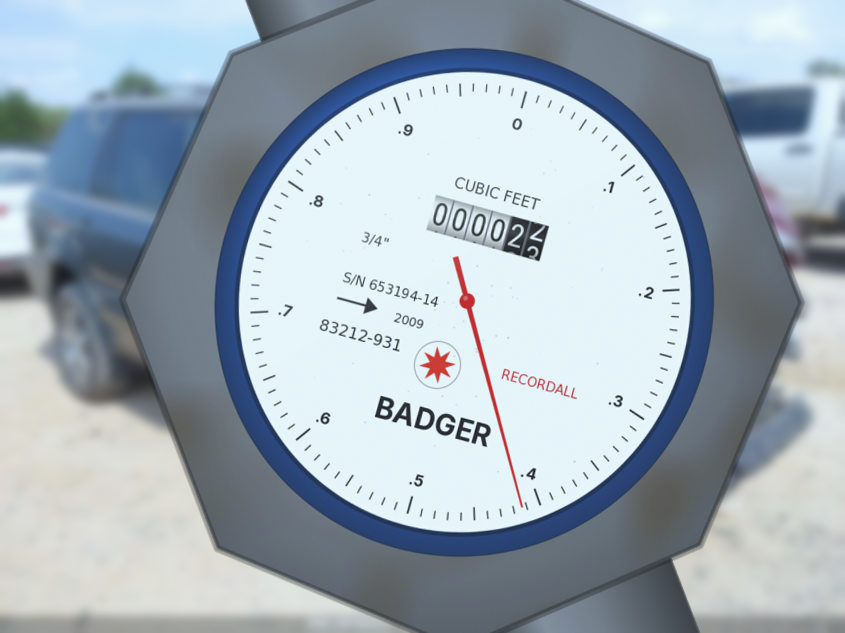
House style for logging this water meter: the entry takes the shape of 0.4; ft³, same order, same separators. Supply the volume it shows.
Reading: 22.41; ft³
